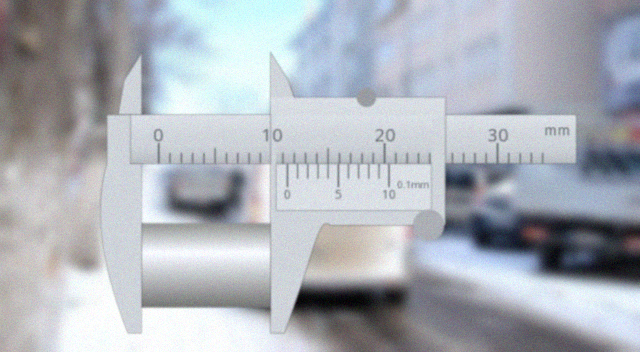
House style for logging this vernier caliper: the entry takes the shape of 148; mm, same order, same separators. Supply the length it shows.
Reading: 11.4; mm
